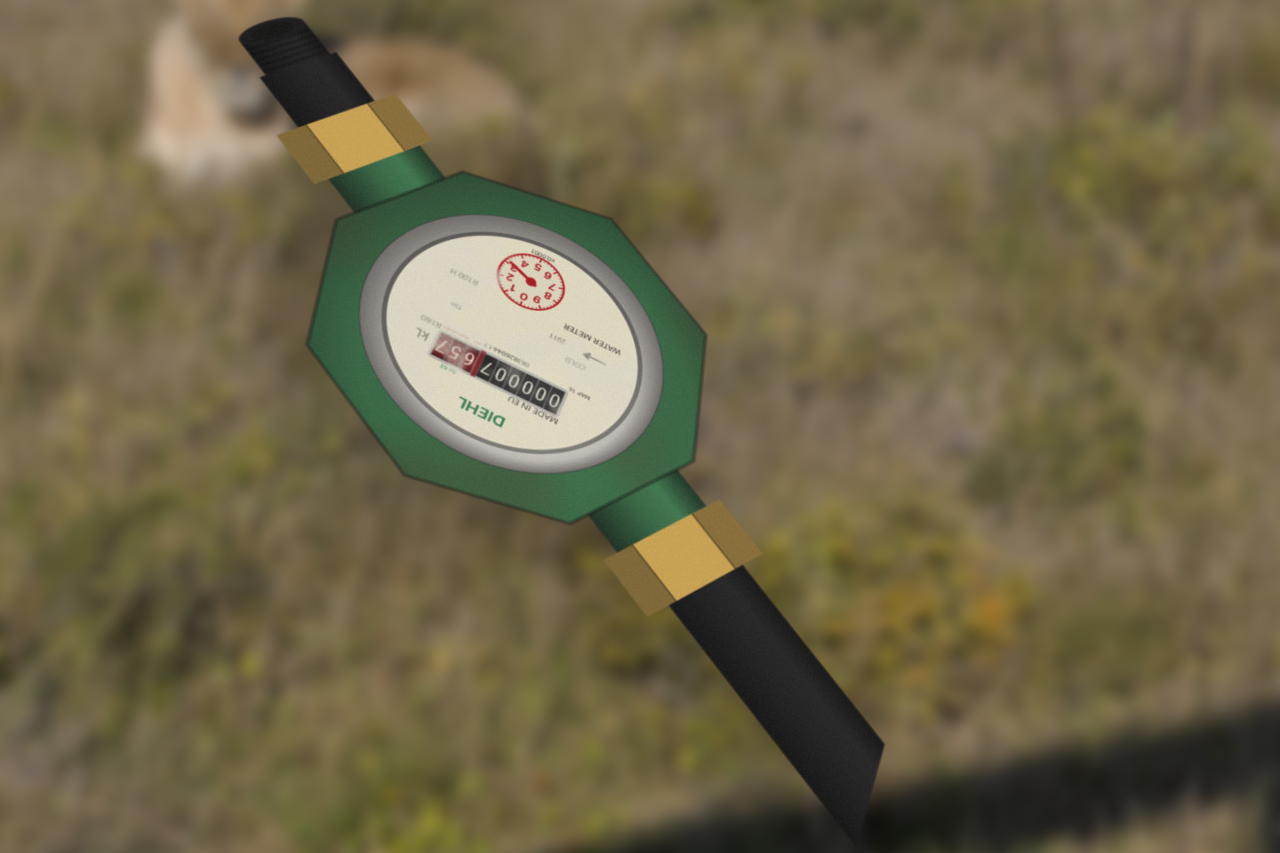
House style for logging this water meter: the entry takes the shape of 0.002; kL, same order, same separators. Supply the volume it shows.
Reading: 7.6573; kL
